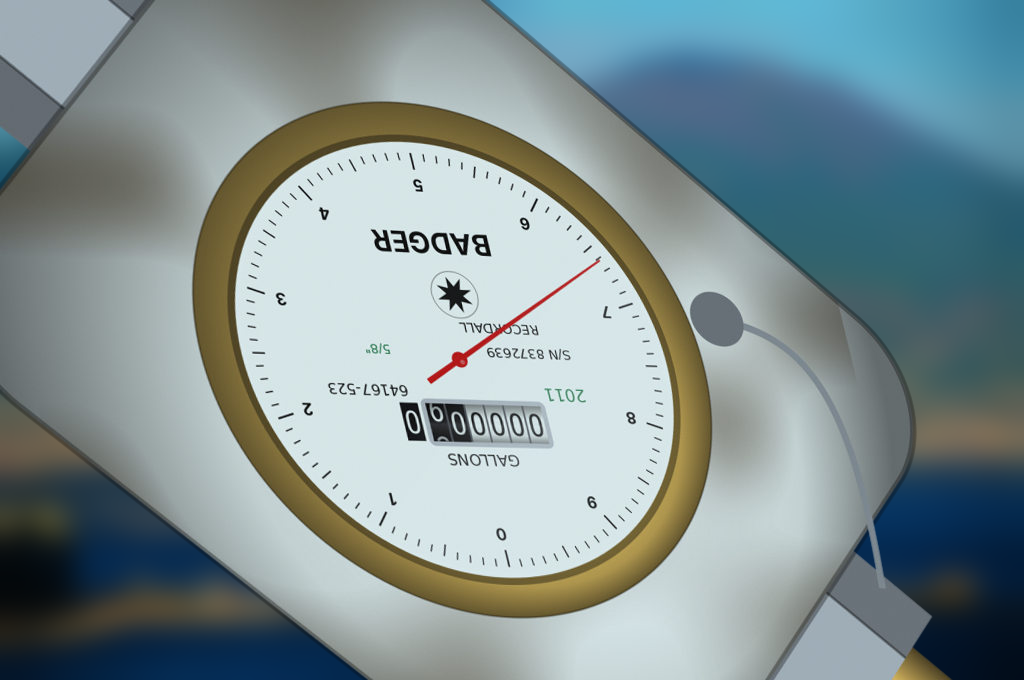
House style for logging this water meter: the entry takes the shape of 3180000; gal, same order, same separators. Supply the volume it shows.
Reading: 86.6; gal
